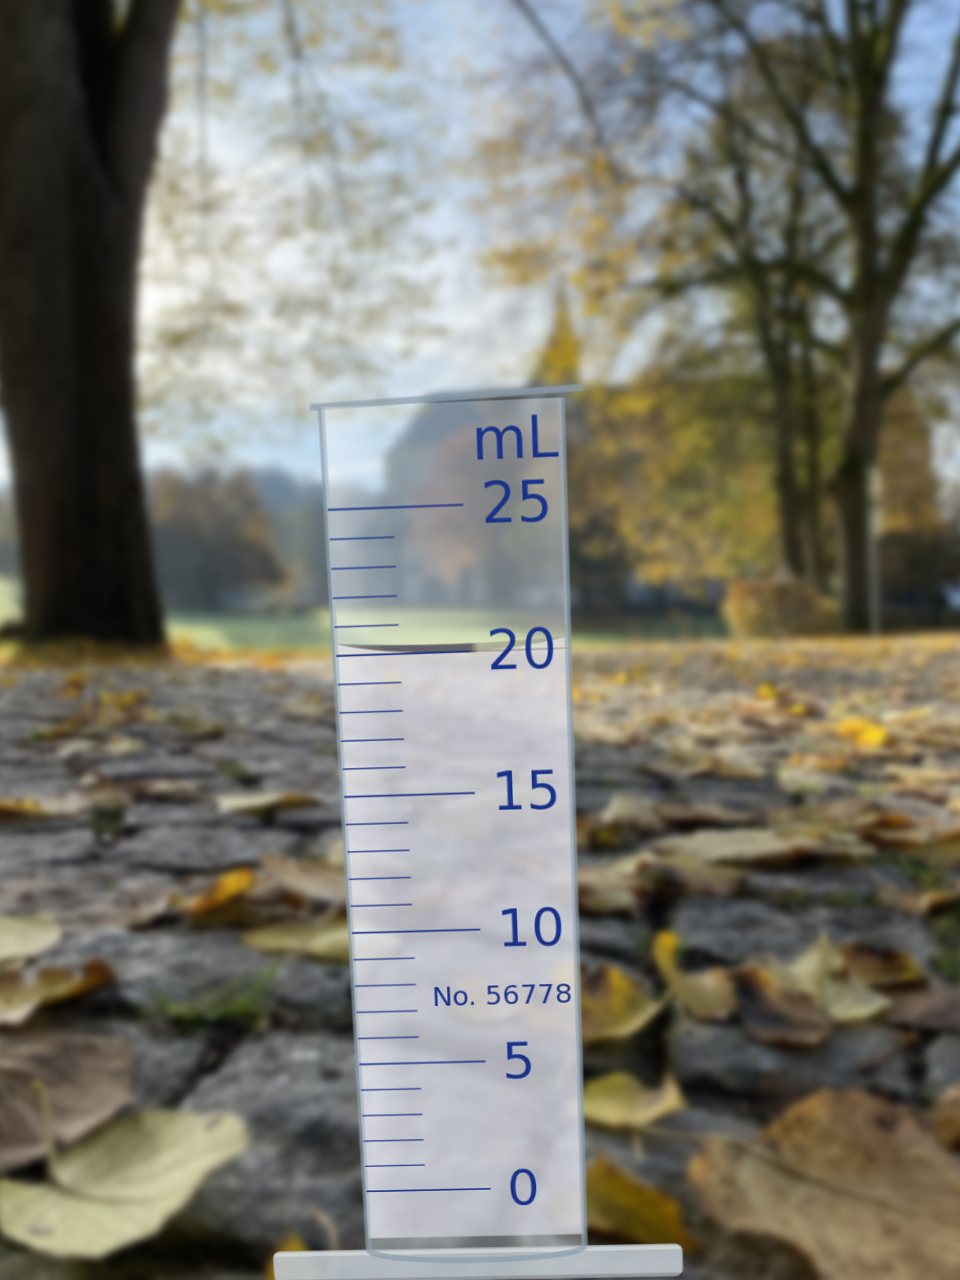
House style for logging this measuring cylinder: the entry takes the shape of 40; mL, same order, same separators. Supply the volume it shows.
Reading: 20; mL
